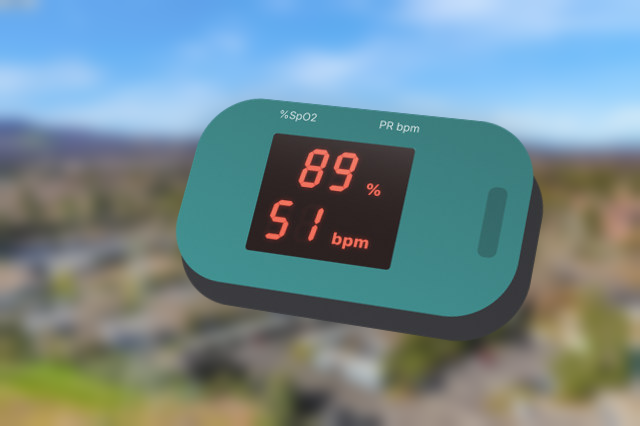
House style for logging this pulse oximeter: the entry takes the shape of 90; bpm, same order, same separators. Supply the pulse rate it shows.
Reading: 51; bpm
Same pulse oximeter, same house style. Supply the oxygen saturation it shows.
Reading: 89; %
